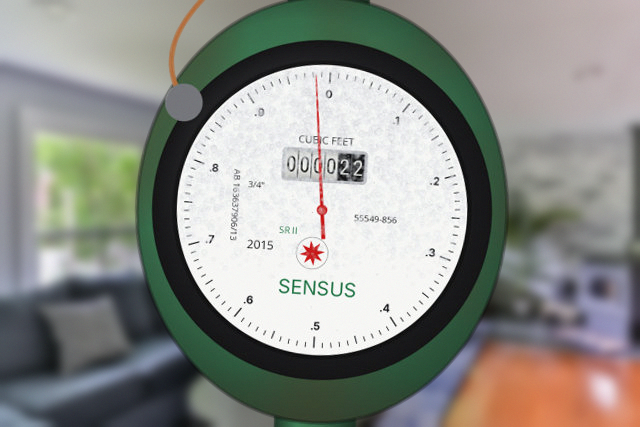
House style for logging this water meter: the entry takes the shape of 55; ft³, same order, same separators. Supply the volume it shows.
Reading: 21.98; ft³
